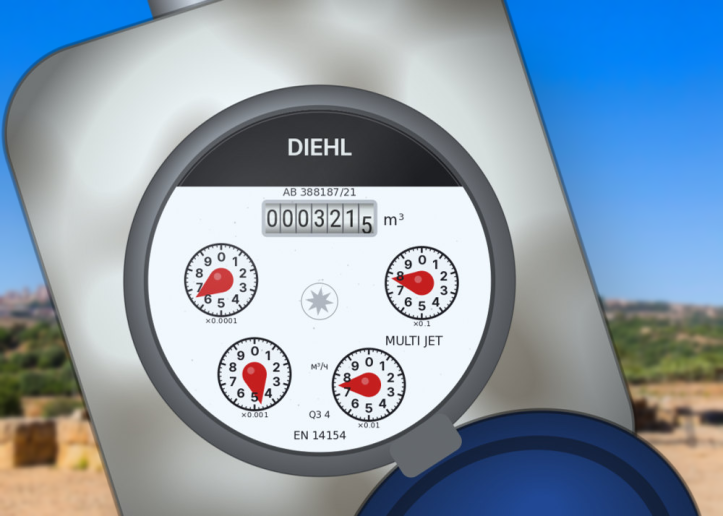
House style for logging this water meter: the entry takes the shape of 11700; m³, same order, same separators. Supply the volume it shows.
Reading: 3214.7746; m³
